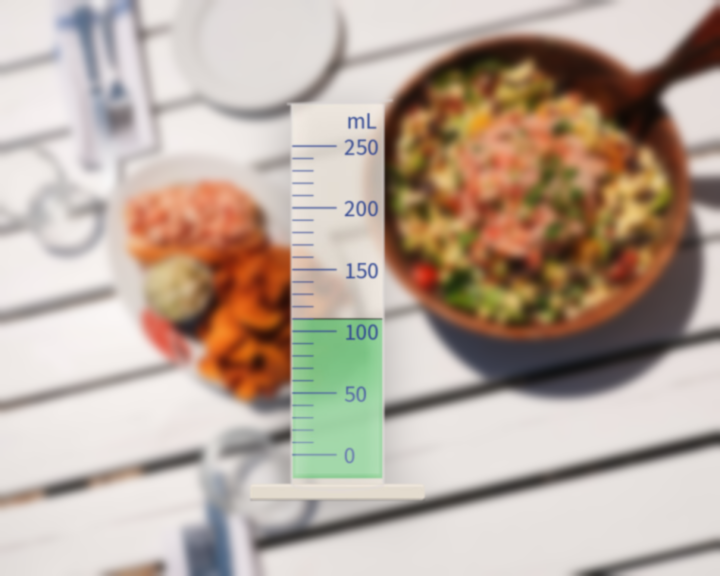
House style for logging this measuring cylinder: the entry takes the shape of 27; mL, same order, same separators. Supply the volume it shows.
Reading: 110; mL
